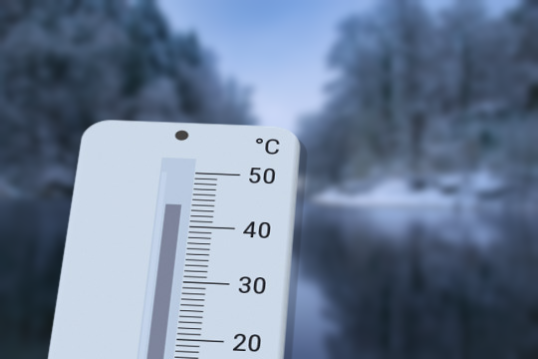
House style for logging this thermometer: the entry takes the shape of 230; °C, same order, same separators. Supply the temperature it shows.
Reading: 44; °C
